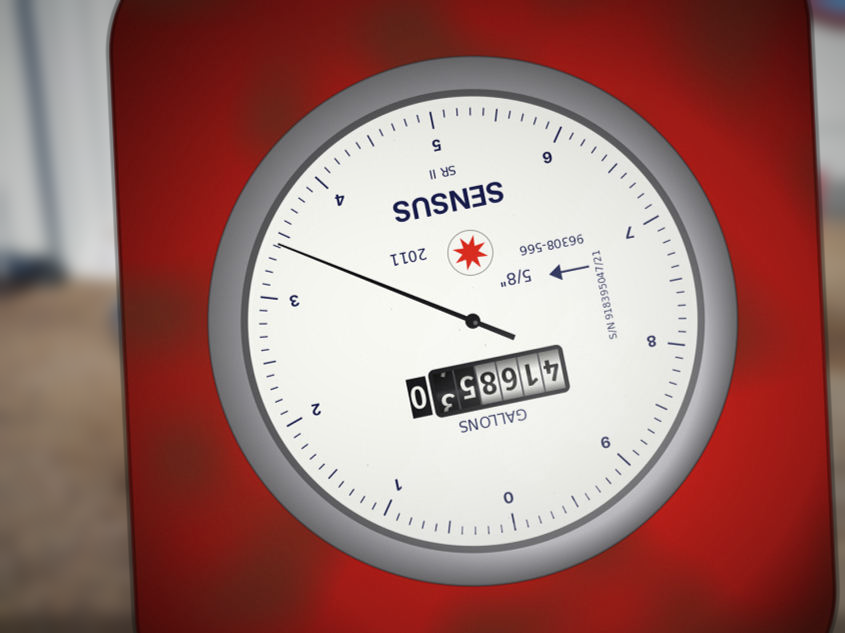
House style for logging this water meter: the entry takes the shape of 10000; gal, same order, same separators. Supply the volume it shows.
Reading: 4168533.4; gal
